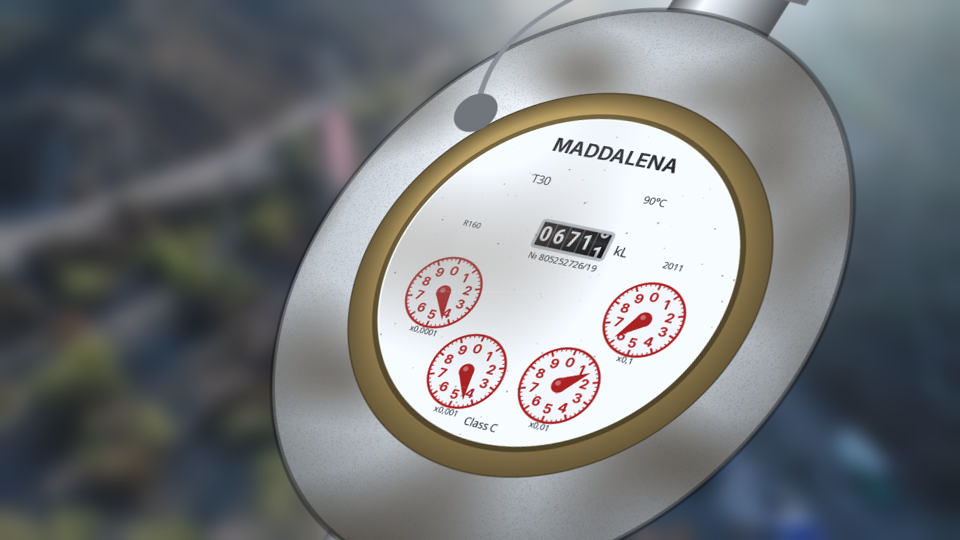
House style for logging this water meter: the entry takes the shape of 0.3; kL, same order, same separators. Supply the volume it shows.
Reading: 6710.6144; kL
